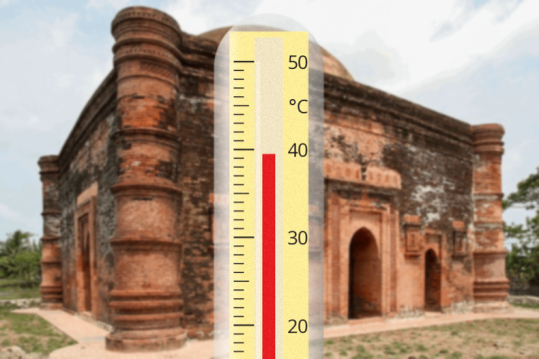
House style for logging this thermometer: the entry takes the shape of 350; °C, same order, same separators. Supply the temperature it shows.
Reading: 39.5; °C
